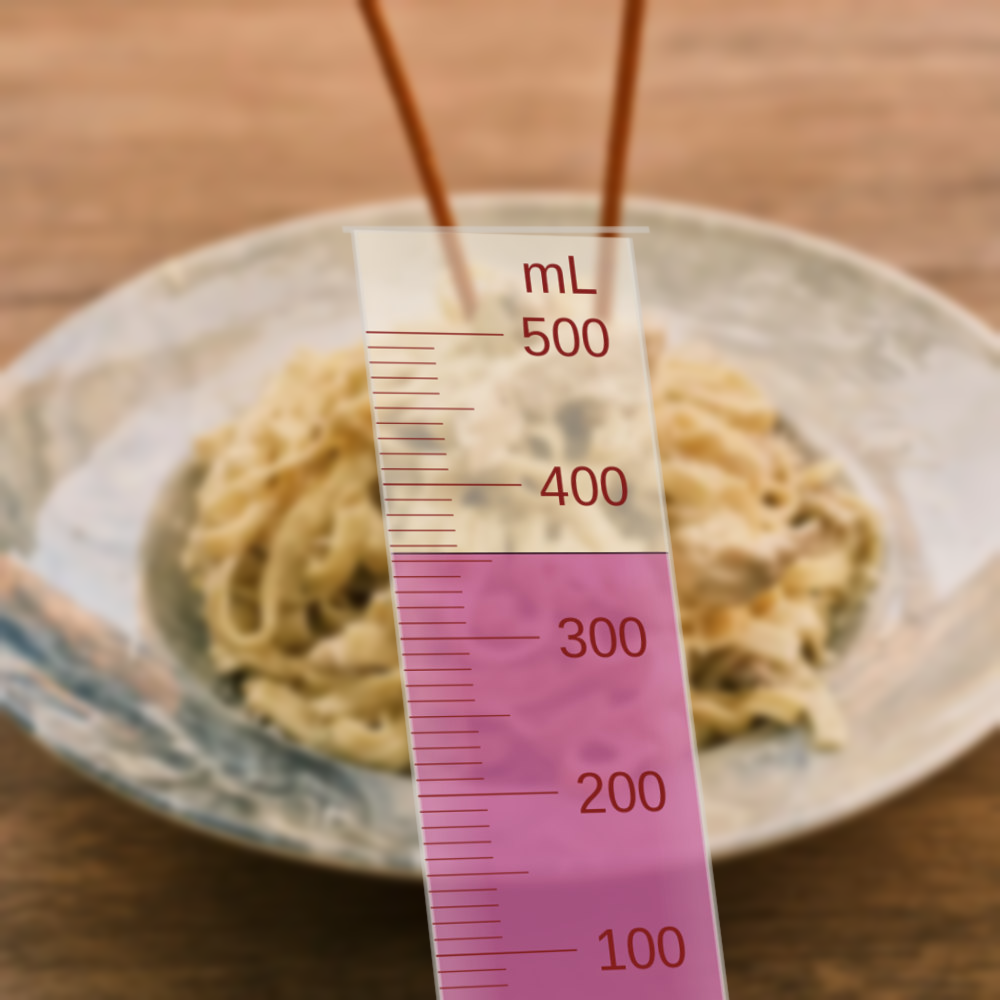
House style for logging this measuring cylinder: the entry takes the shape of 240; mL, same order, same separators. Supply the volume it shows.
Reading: 355; mL
